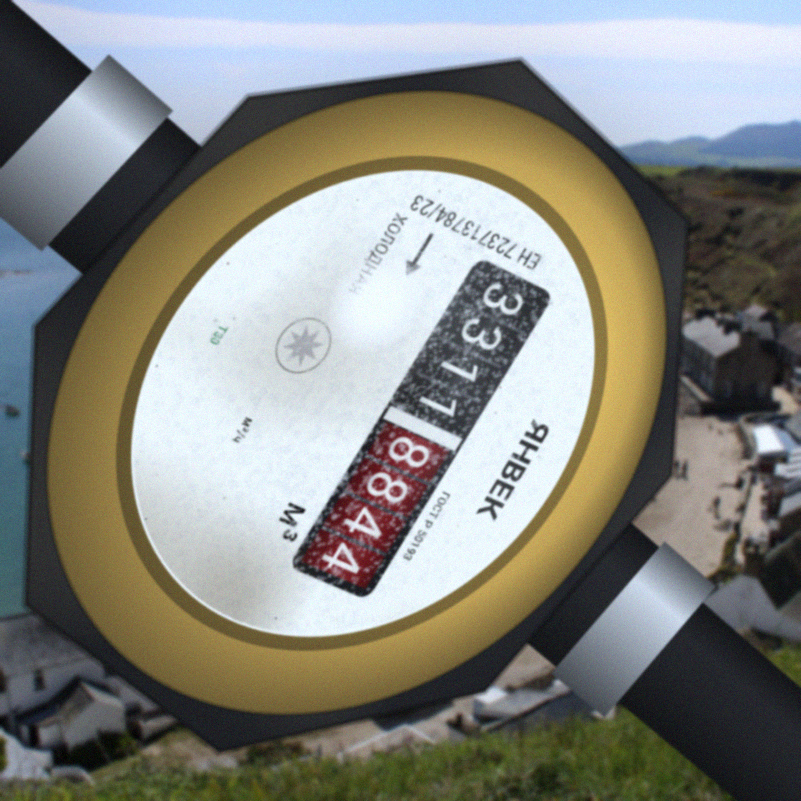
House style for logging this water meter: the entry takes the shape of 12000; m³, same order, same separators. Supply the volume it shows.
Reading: 3311.8844; m³
